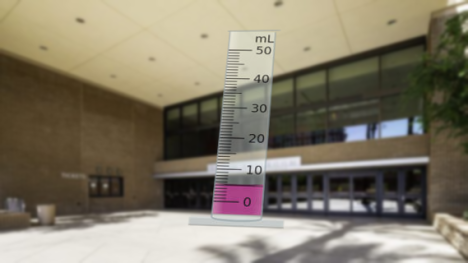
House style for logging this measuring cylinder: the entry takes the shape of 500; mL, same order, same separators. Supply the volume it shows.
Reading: 5; mL
